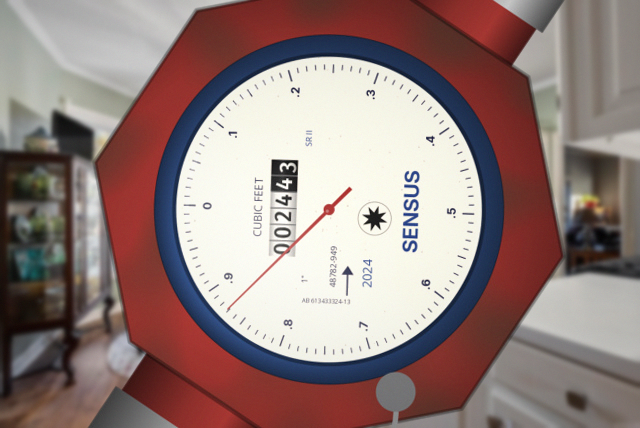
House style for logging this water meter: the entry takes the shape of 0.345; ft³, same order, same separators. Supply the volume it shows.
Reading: 2442.87; ft³
